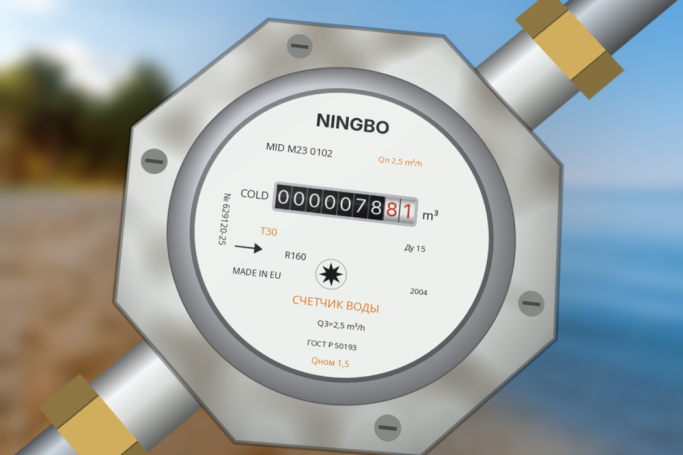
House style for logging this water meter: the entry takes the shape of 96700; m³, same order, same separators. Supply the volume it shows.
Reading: 78.81; m³
